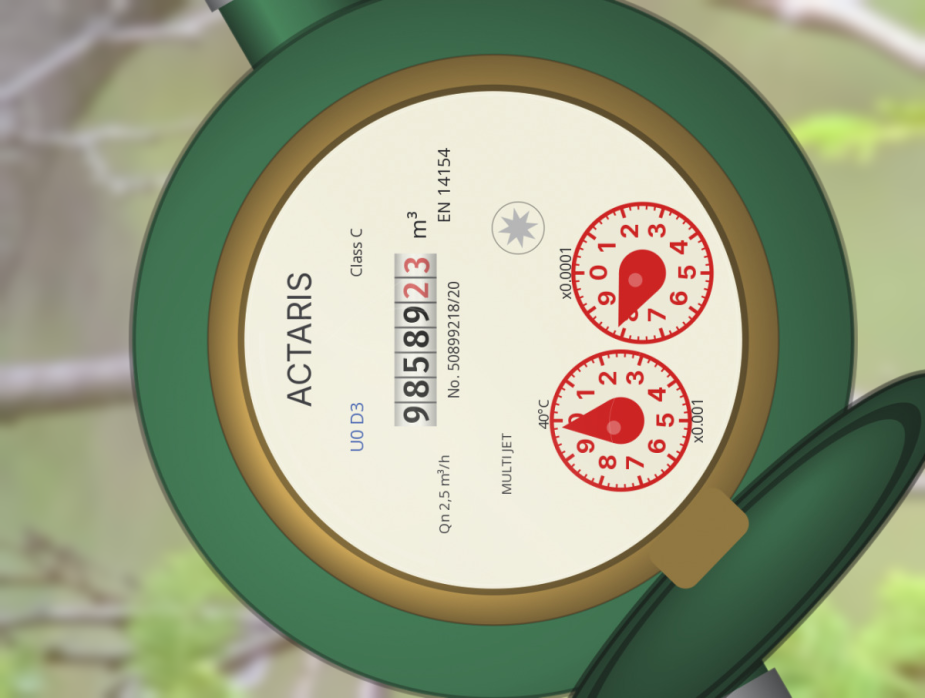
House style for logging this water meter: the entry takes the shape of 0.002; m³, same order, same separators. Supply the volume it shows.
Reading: 98589.2298; m³
